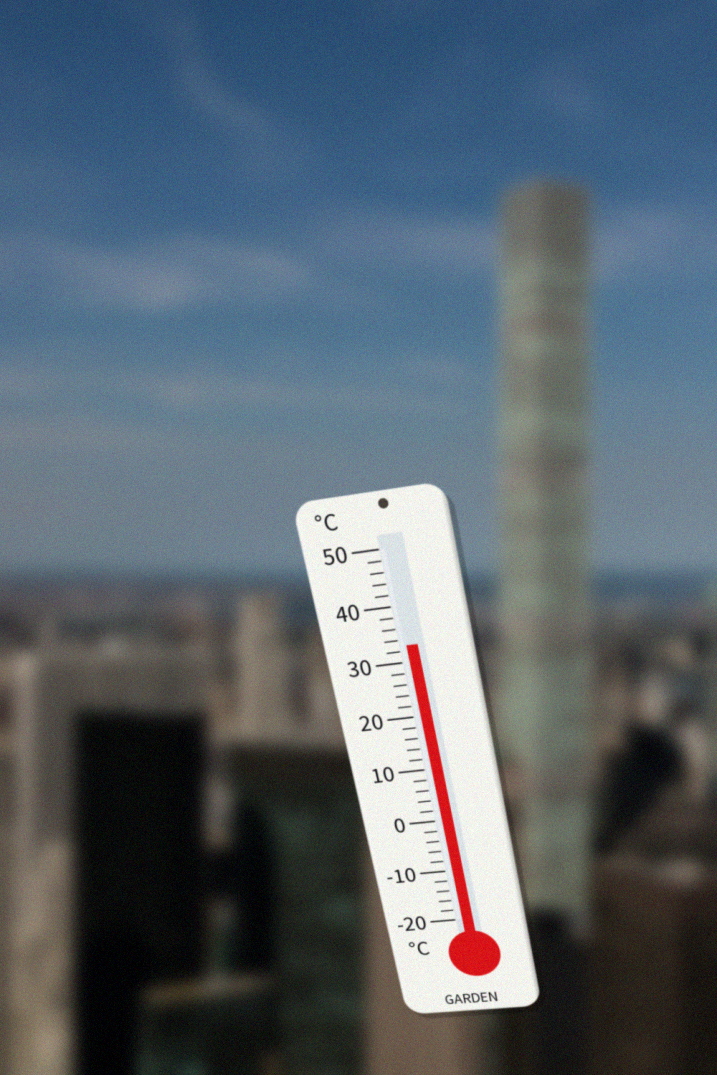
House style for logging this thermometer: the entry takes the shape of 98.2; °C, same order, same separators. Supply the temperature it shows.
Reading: 33; °C
